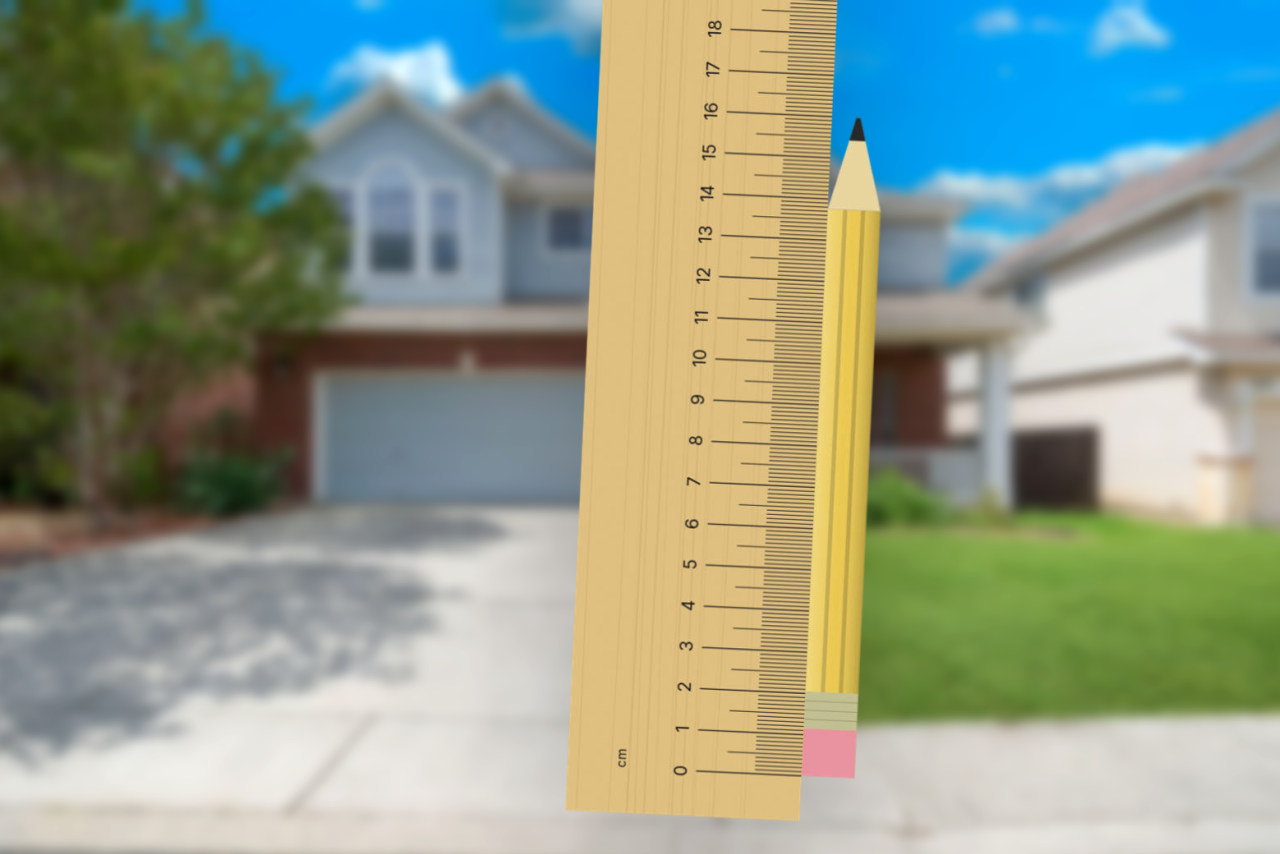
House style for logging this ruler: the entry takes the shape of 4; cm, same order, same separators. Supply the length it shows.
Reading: 16; cm
